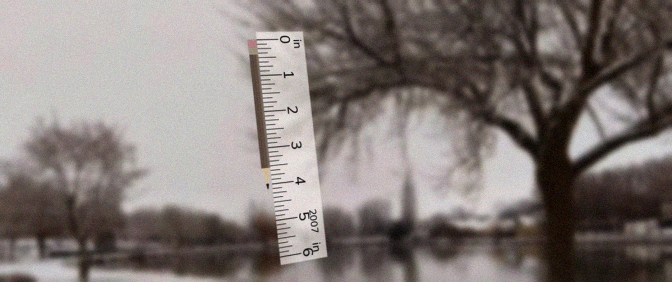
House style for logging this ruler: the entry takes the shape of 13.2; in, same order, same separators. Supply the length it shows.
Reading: 4.125; in
